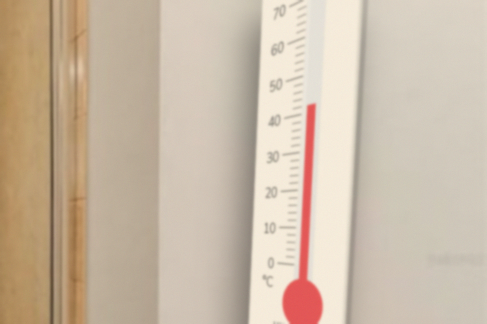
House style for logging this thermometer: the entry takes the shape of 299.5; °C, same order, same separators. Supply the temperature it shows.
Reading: 42; °C
